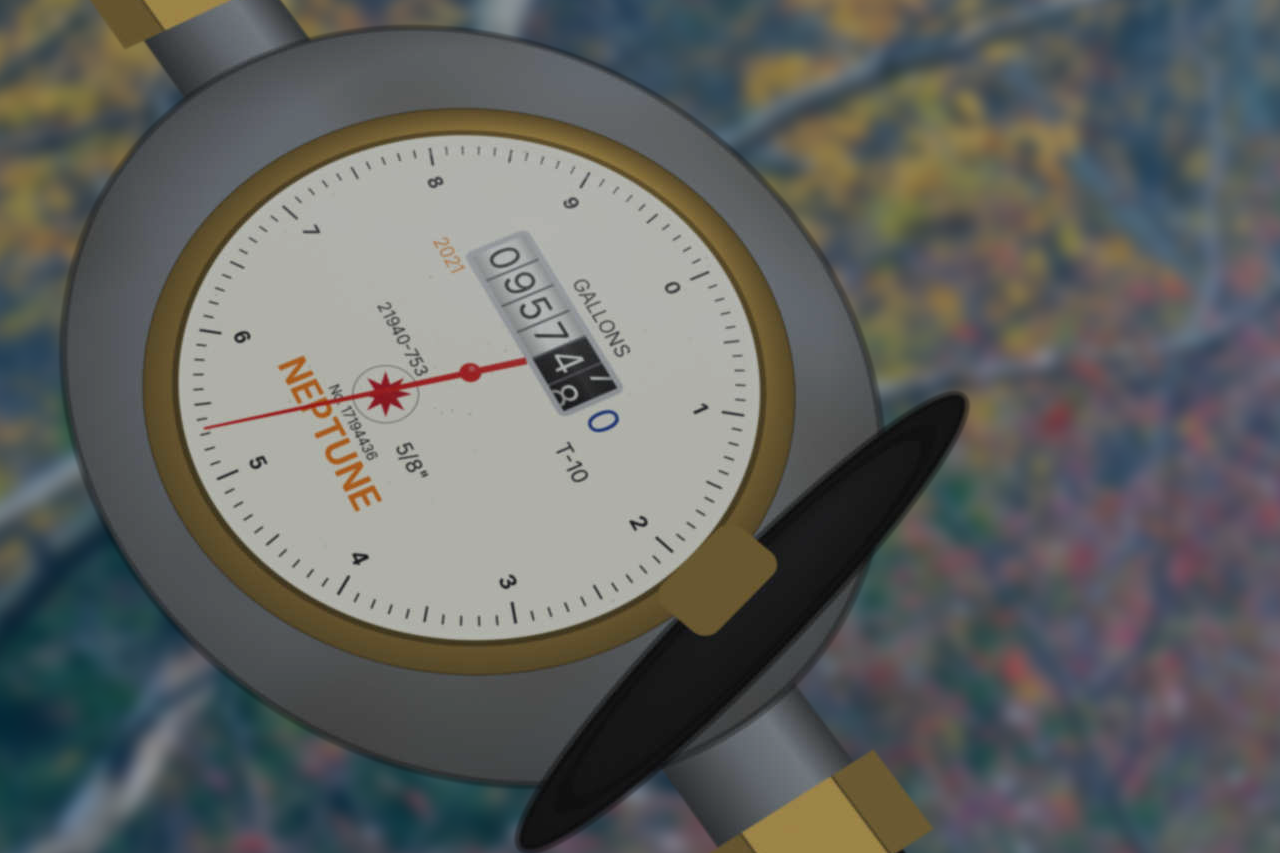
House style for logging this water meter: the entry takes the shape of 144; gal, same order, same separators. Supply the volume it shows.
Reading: 957475.3; gal
